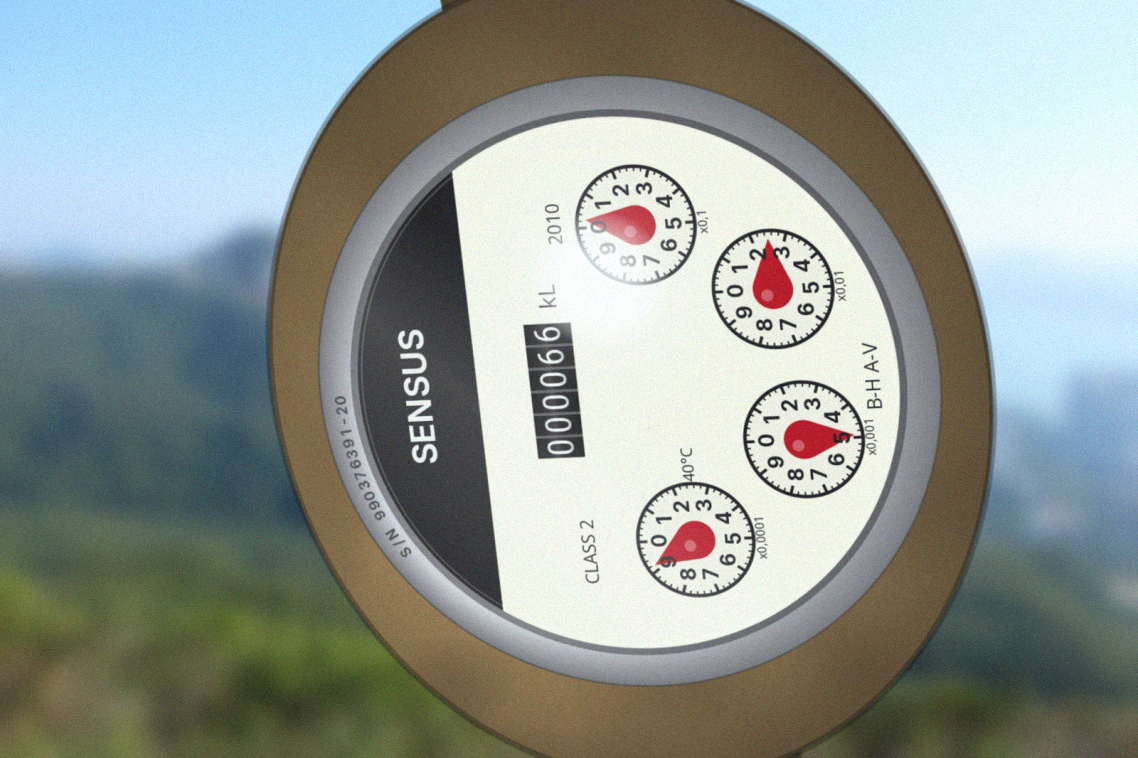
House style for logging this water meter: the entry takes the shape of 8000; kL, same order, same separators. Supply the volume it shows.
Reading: 66.0249; kL
